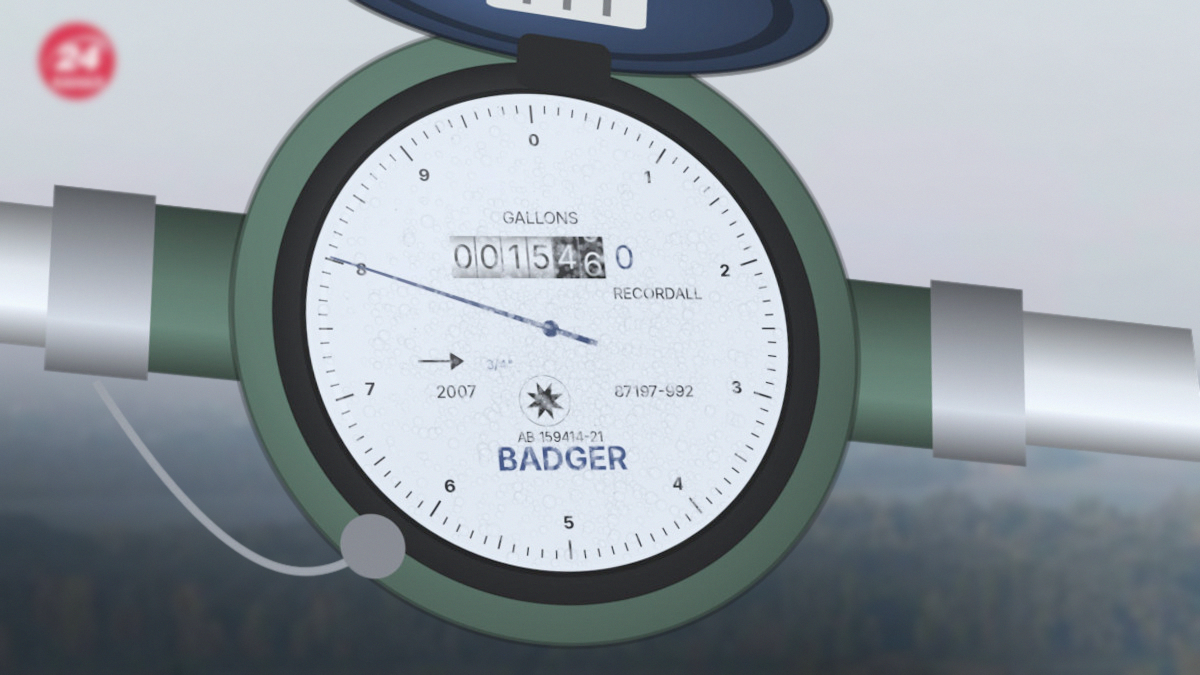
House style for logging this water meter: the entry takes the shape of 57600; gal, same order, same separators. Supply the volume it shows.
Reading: 15458.0; gal
